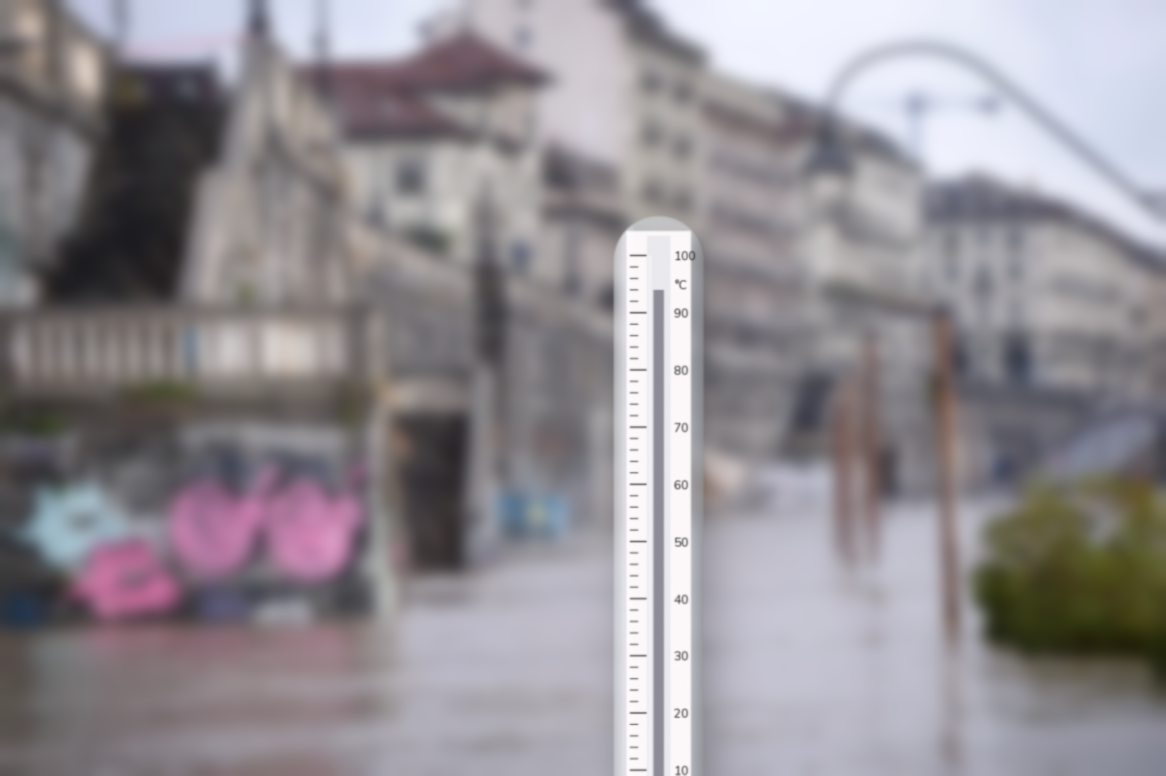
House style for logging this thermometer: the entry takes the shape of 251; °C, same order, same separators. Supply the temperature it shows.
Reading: 94; °C
